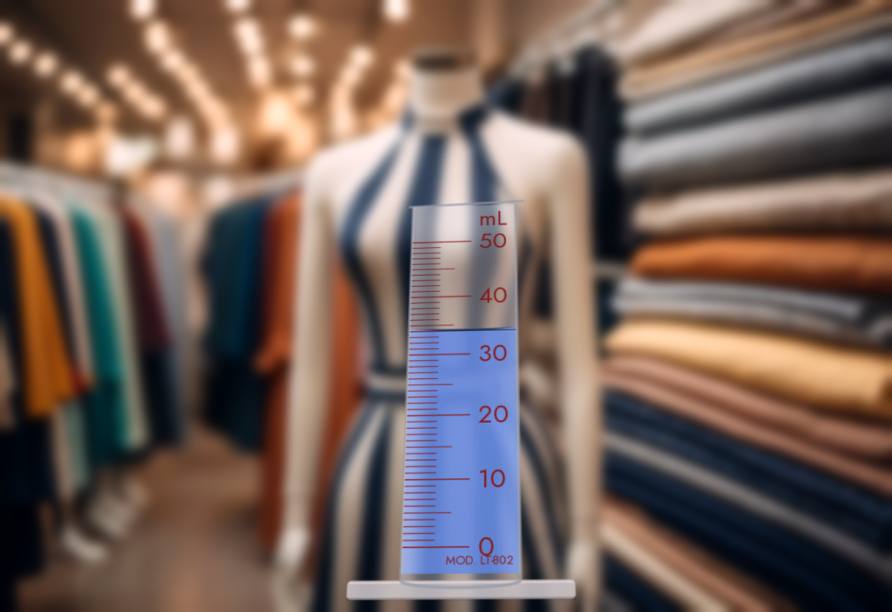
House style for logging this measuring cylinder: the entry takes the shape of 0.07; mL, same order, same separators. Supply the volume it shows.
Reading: 34; mL
